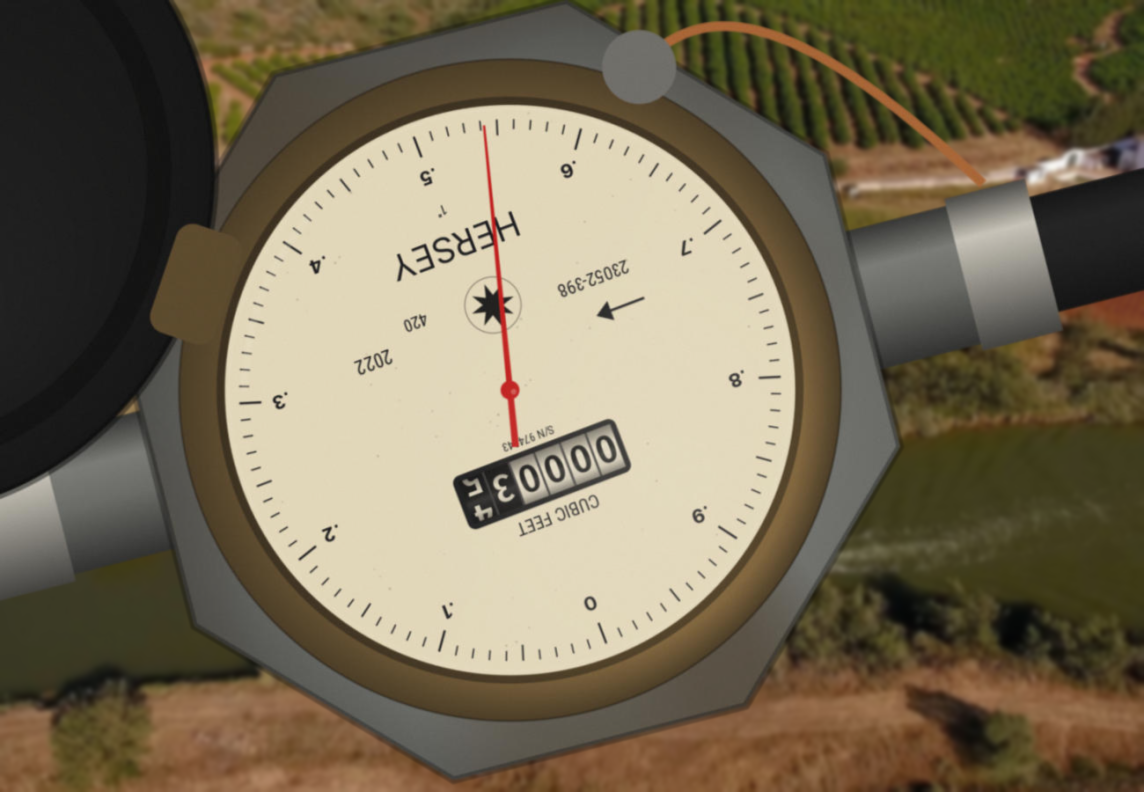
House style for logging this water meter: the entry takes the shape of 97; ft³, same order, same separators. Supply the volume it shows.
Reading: 34.54; ft³
